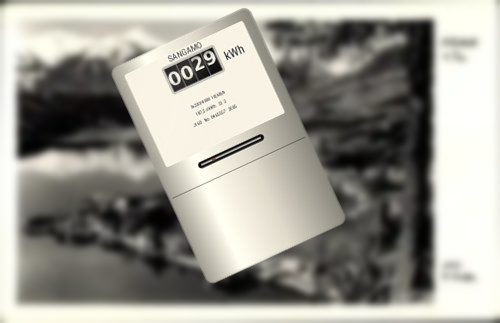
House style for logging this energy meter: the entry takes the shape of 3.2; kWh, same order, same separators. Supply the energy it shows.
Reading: 29; kWh
